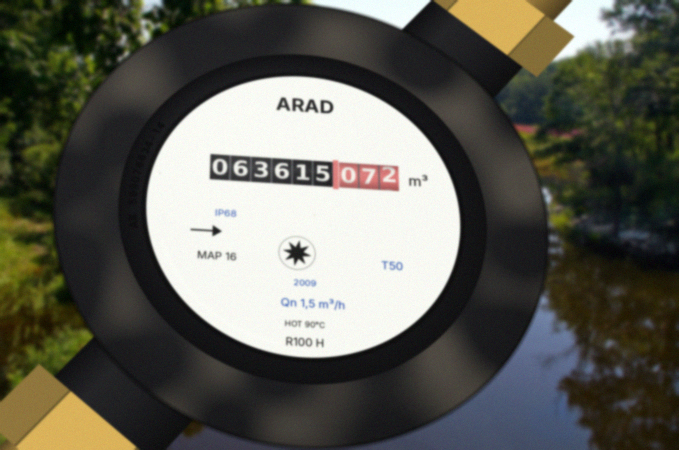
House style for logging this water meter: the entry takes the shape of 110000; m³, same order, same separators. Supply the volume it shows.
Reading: 63615.072; m³
